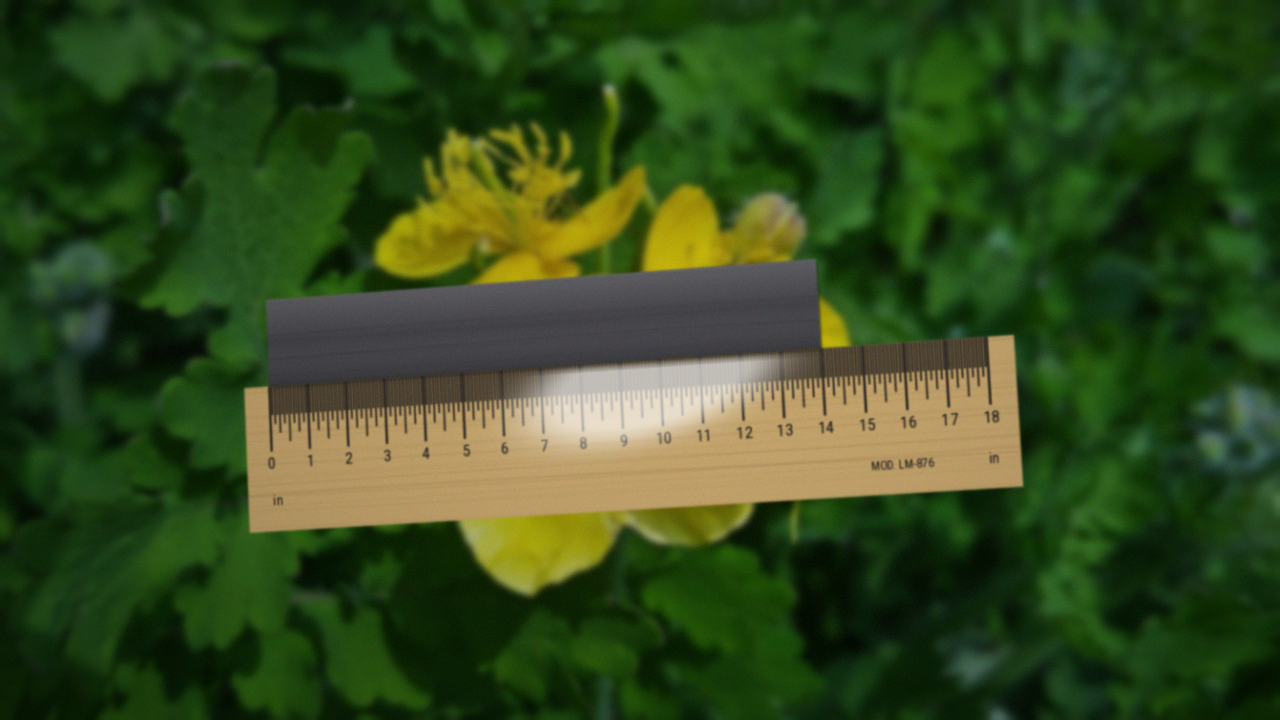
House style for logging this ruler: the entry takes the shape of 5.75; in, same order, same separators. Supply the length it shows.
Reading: 14; in
